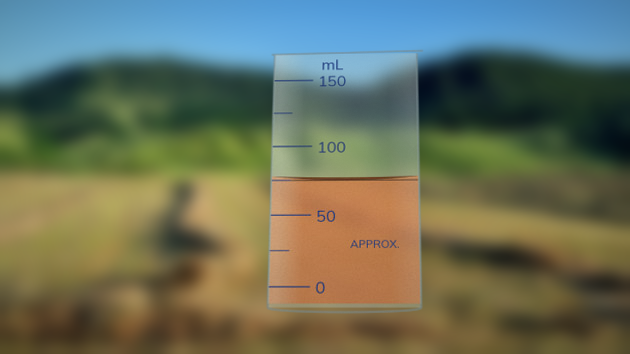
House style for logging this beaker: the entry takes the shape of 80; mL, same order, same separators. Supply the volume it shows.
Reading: 75; mL
